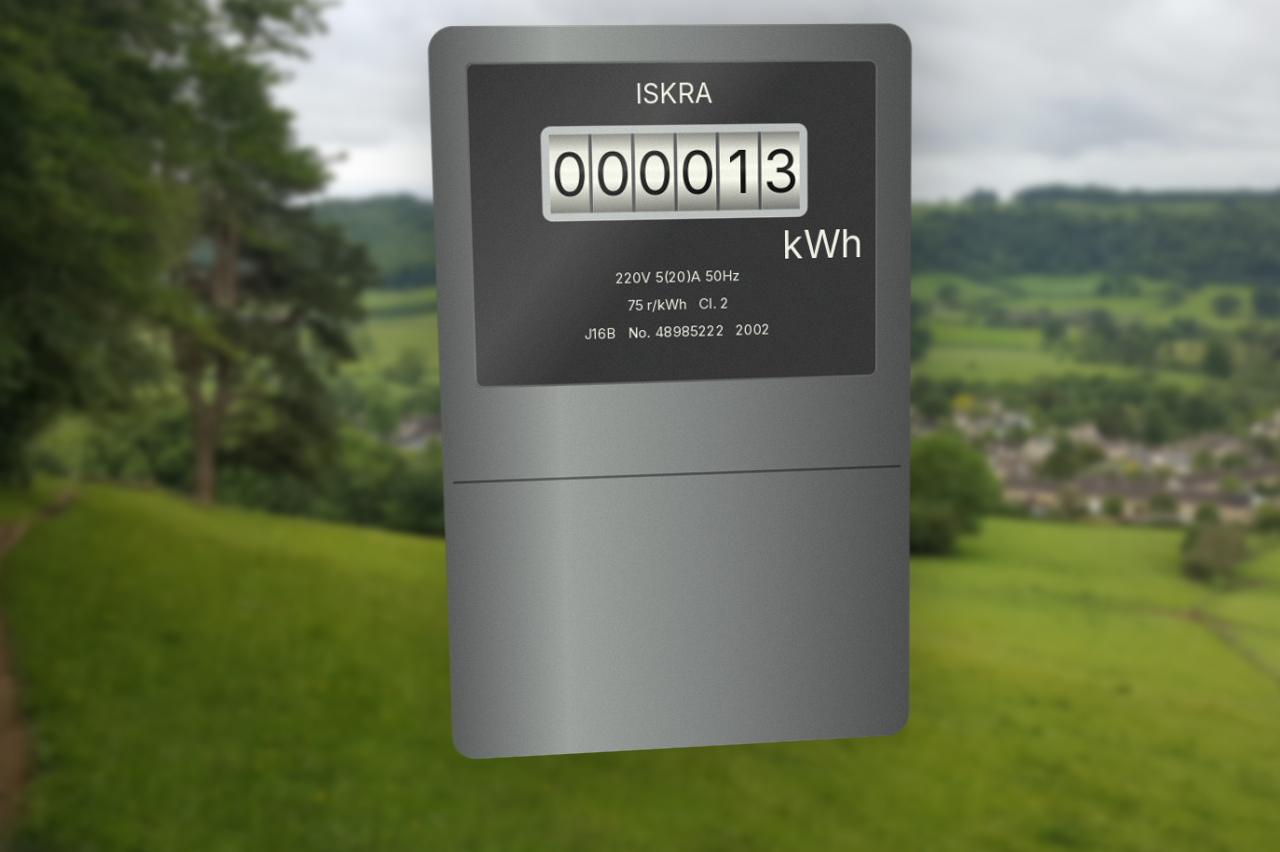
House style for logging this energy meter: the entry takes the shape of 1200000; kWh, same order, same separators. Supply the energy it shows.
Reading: 13; kWh
